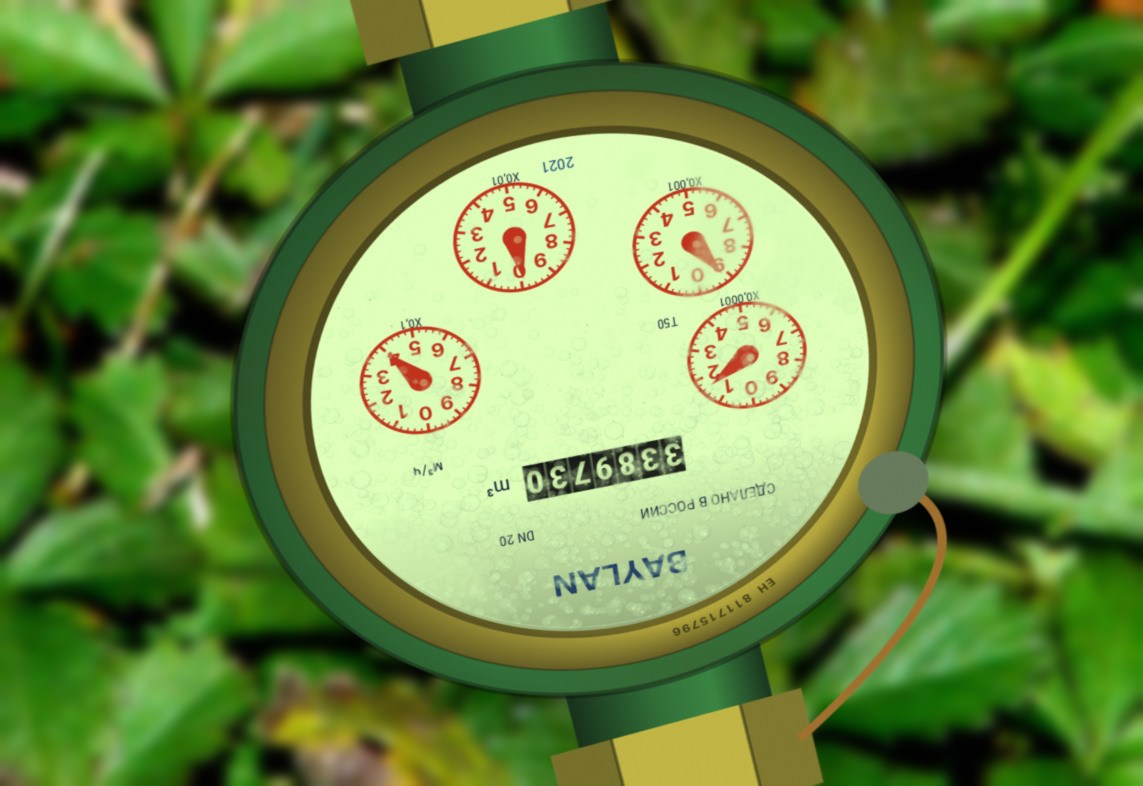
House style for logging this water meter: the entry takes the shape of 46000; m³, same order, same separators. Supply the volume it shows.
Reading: 3389730.3991; m³
